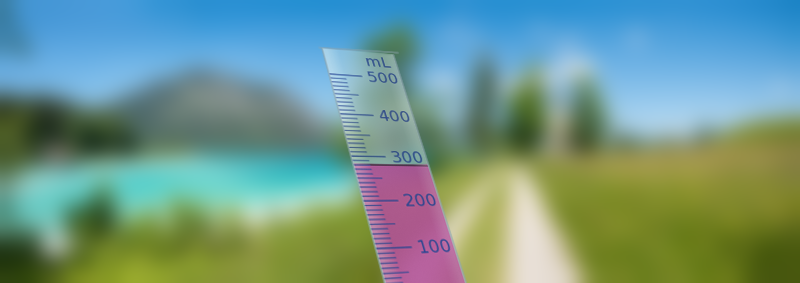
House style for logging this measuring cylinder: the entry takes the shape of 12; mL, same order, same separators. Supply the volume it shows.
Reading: 280; mL
